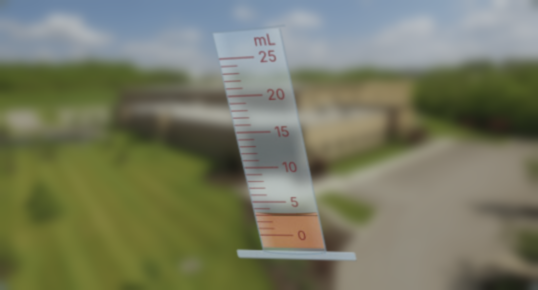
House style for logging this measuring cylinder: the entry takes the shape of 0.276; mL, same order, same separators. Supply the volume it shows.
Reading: 3; mL
